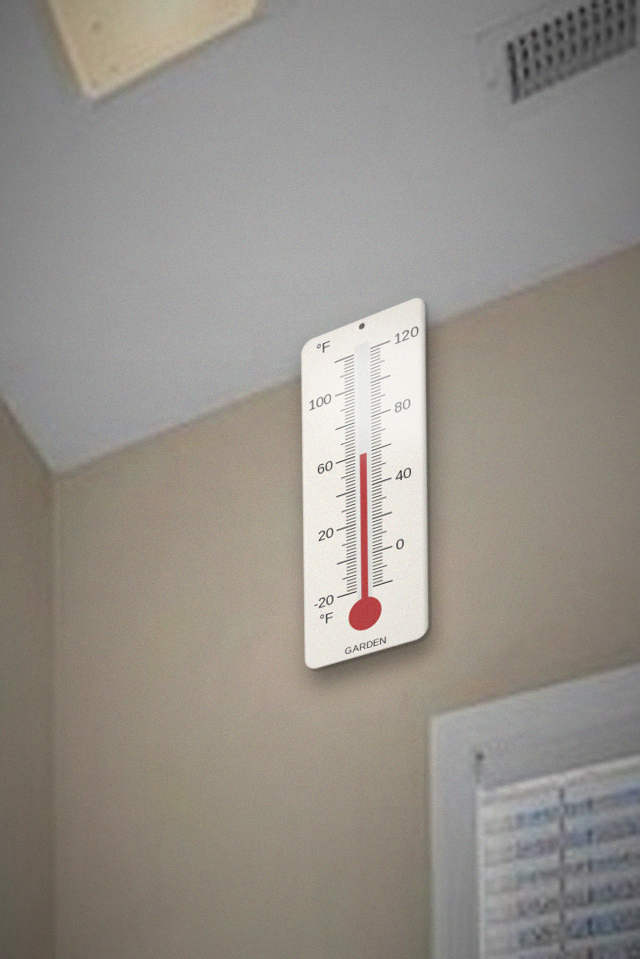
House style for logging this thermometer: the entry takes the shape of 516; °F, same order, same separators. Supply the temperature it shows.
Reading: 60; °F
